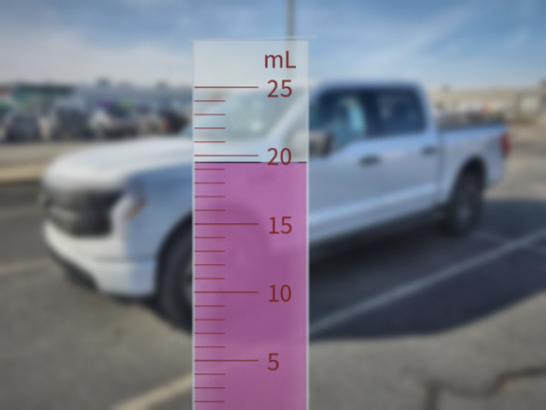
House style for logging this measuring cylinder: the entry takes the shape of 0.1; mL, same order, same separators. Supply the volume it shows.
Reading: 19.5; mL
